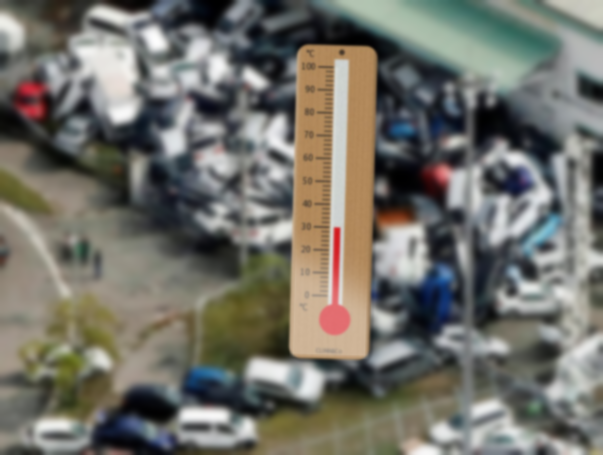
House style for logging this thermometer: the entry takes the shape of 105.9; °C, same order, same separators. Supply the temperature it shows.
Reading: 30; °C
